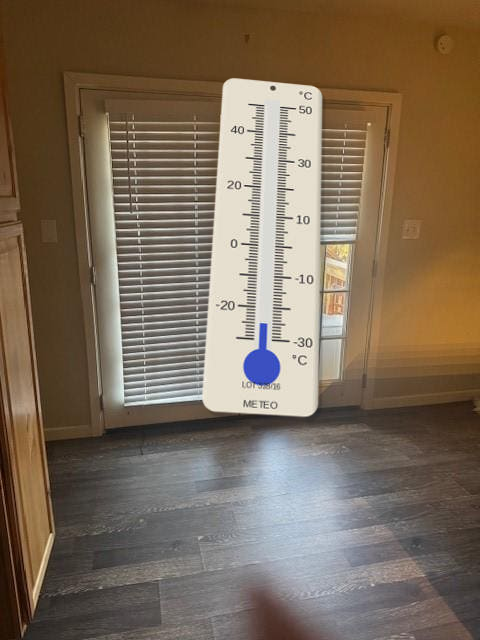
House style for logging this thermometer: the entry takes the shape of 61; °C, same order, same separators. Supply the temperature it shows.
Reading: -25; °C
